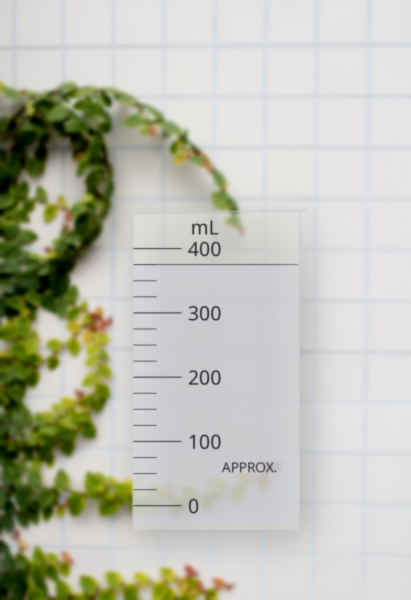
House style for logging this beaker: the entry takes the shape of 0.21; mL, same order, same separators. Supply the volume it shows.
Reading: 375; mL
